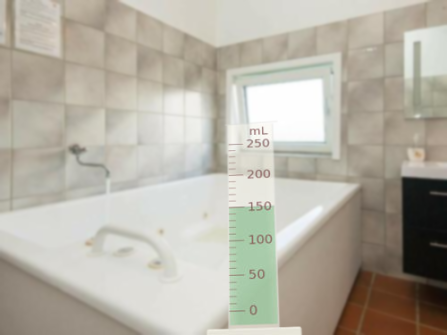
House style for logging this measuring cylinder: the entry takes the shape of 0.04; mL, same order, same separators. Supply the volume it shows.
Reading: 150; mL
